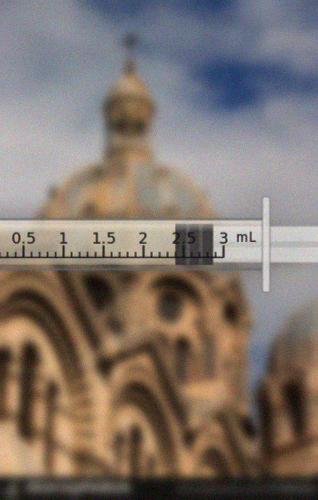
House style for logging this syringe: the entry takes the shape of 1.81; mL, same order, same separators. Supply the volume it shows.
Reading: 2.4; mL
